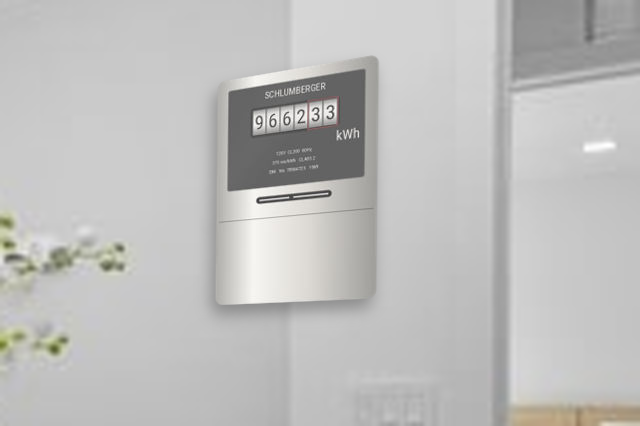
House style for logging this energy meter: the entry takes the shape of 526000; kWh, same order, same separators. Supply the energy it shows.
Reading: 9662.33; kWh
